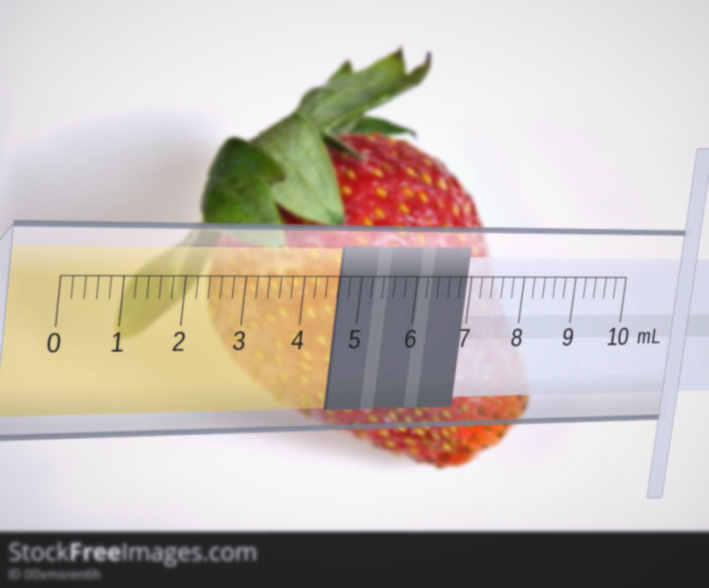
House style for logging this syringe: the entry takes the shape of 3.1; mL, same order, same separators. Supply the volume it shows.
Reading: 4.6; mL
